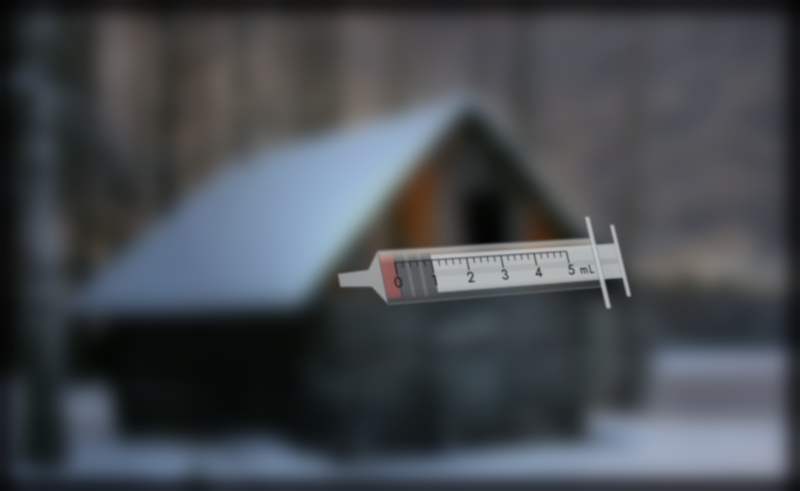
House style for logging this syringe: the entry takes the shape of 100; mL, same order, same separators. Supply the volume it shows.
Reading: 0; mL
